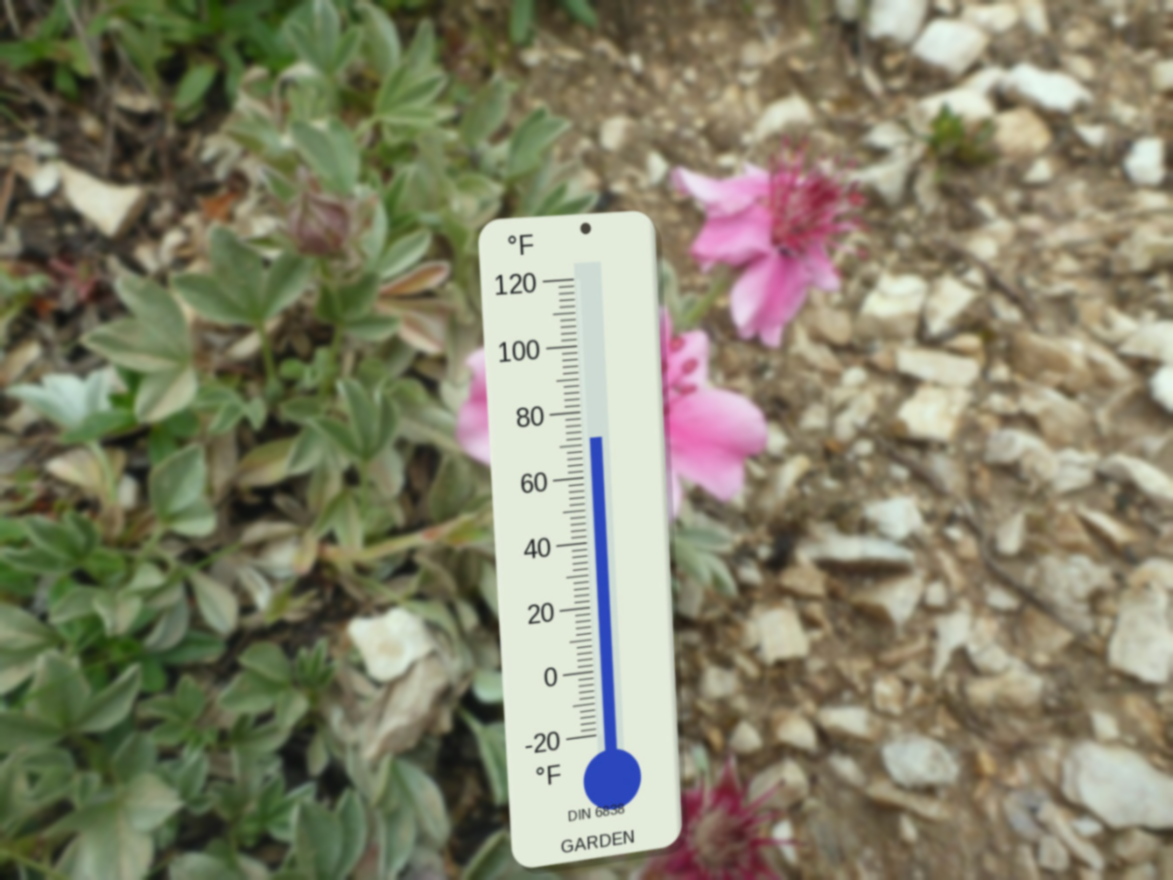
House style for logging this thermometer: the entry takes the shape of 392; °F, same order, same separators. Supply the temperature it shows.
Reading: 72; °F
